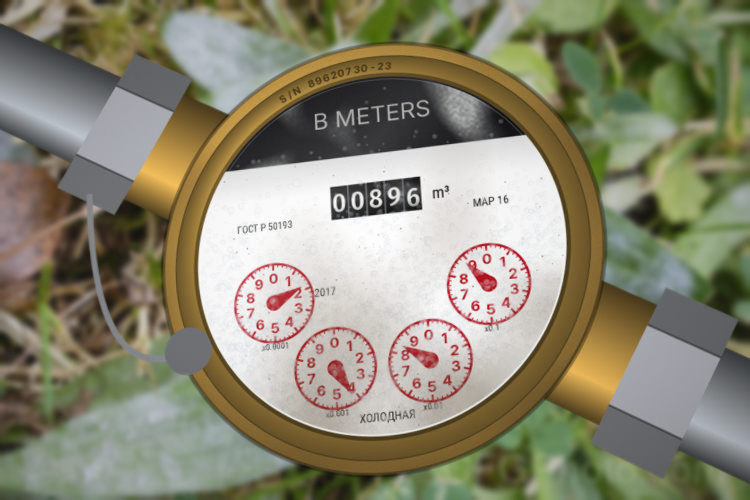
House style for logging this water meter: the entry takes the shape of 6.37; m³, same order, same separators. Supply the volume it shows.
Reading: 895.8841; m³
